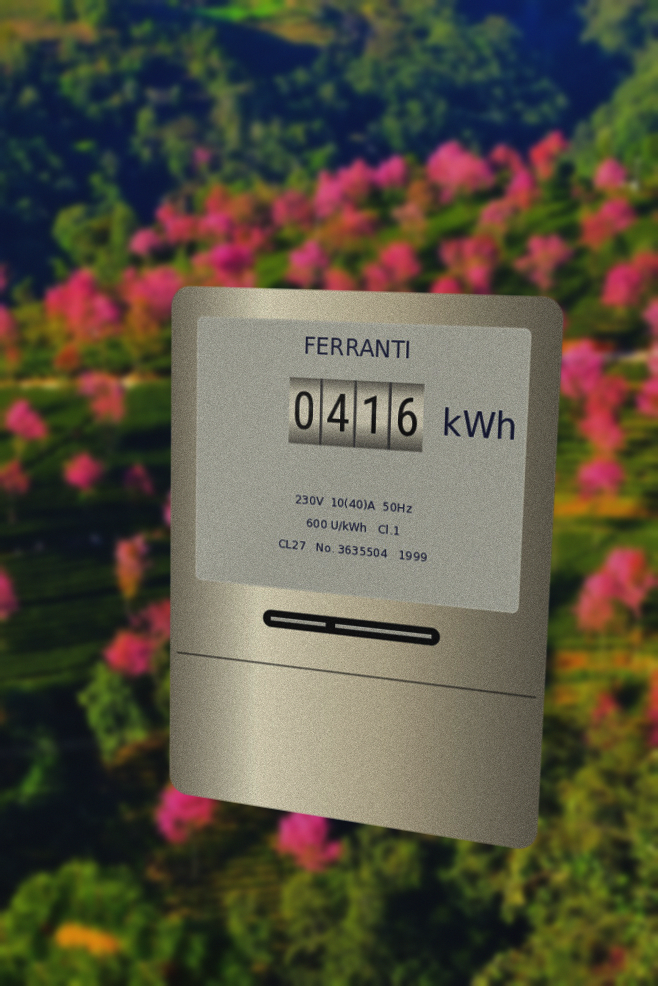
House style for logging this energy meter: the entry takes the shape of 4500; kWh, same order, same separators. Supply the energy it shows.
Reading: 416; kWh
